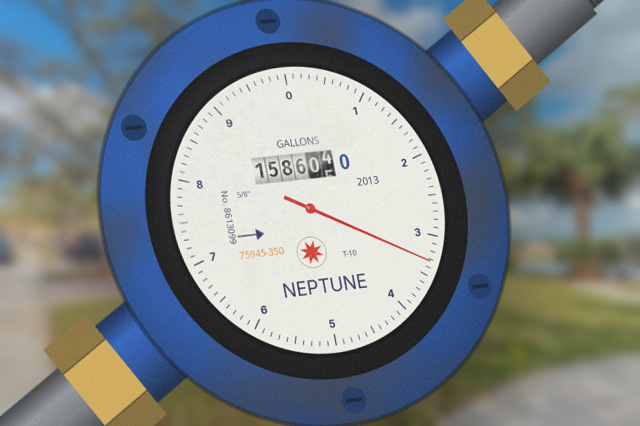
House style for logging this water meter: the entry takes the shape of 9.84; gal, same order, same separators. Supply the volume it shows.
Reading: 1586043.3; gal
